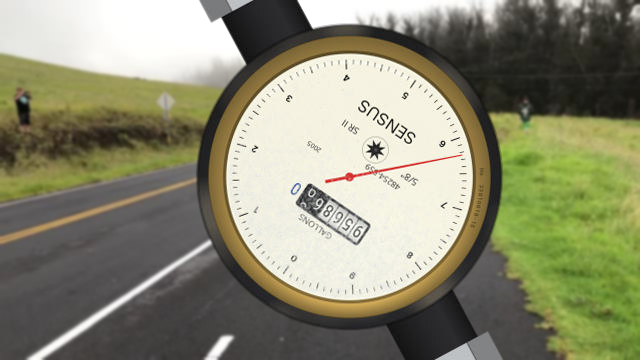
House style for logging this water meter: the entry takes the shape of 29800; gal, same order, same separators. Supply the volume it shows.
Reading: 9568686.2; gal
